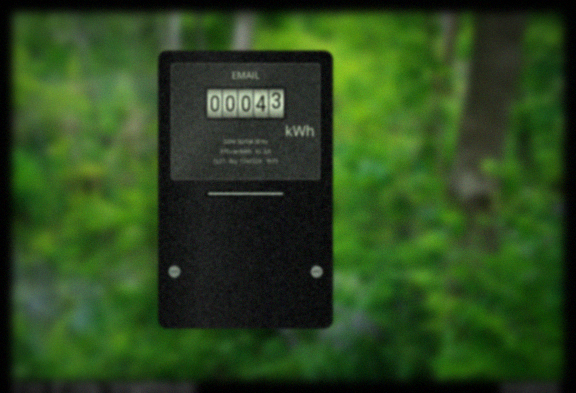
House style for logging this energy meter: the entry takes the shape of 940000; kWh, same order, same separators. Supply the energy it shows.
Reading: 43; kWh
